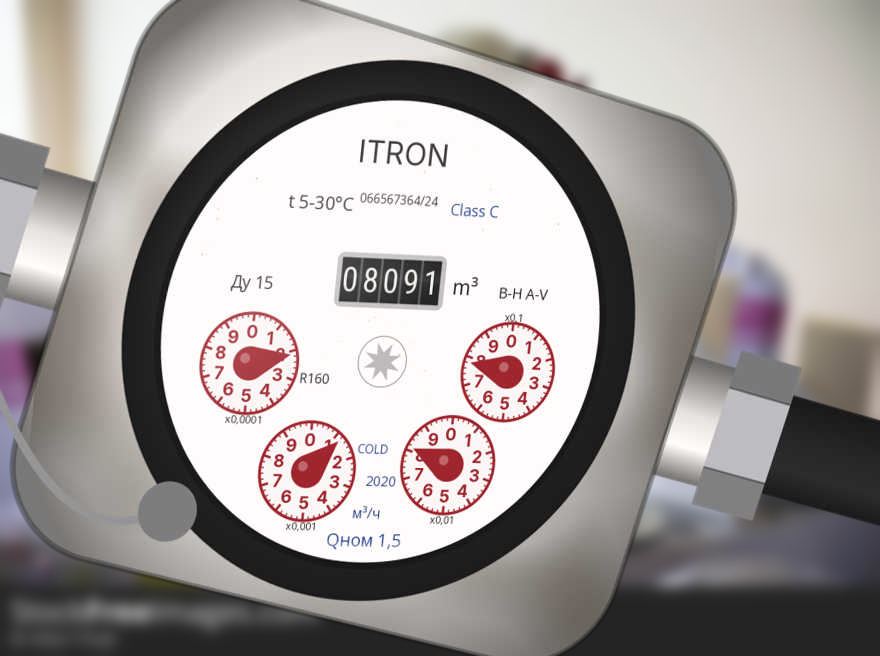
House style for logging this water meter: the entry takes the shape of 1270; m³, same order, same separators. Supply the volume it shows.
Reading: 8091.7812; m³
